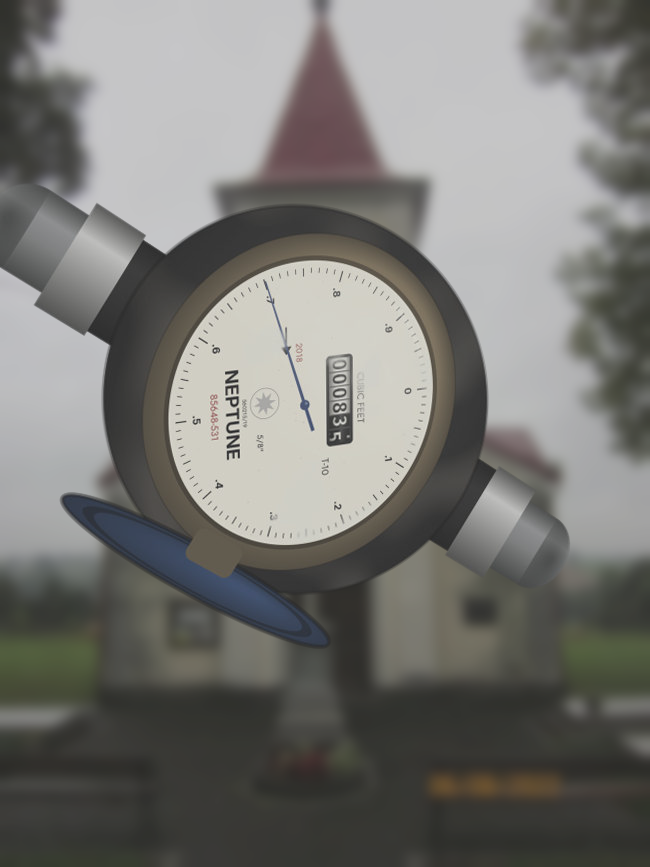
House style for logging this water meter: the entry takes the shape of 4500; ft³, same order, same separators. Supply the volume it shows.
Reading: 834.70; ft³
